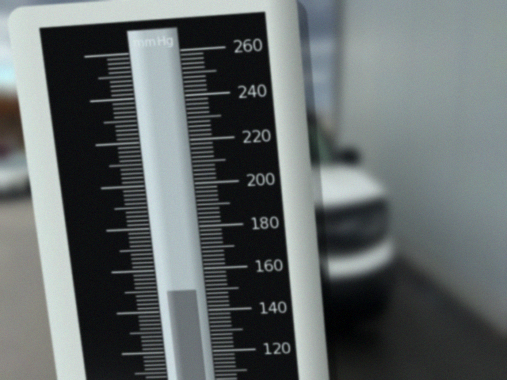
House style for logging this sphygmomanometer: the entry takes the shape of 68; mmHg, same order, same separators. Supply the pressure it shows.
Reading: 150; mmHg
